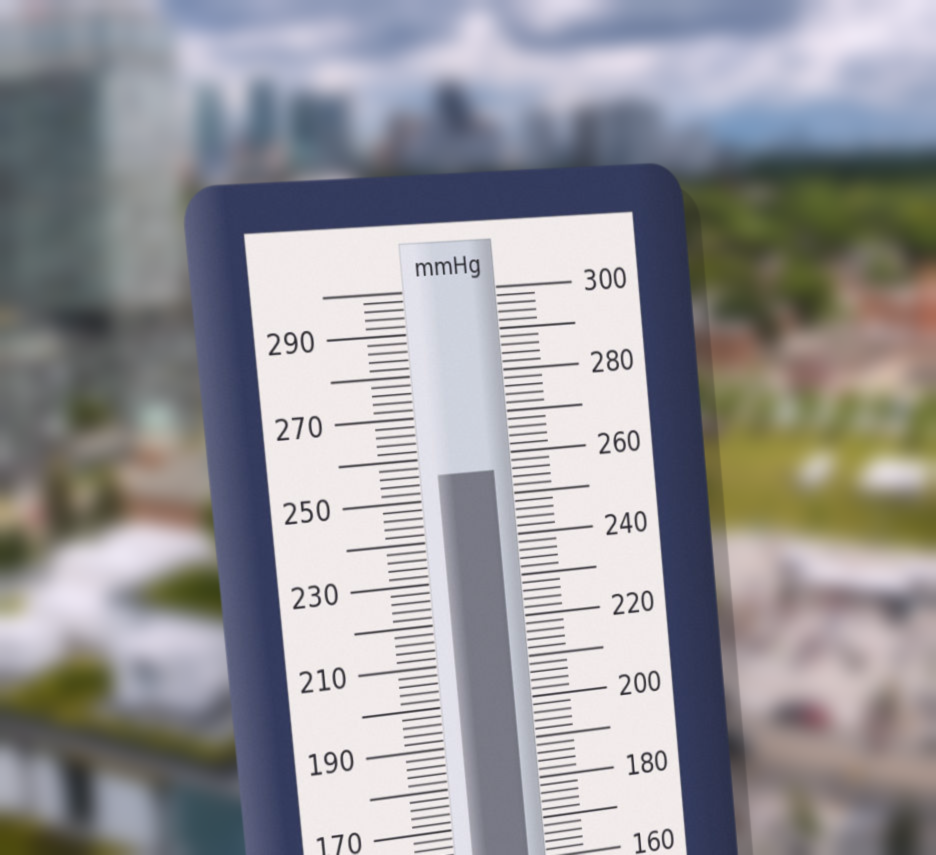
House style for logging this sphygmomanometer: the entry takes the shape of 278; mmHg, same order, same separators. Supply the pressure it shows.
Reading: 256; mmHg
